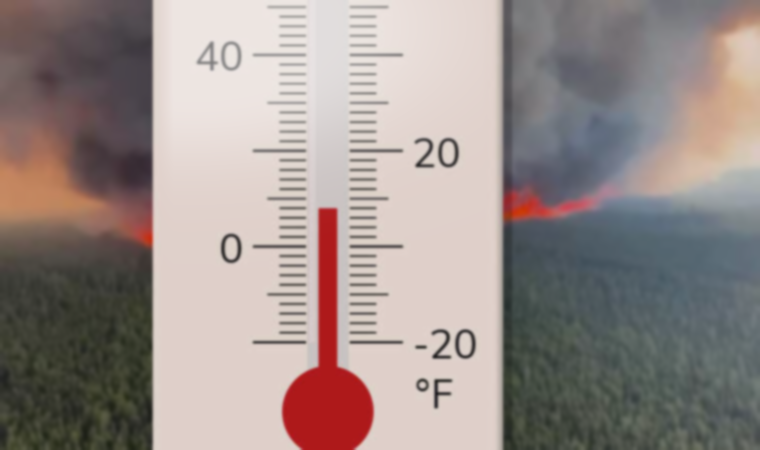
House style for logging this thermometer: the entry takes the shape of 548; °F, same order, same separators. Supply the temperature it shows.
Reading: 8; °F
